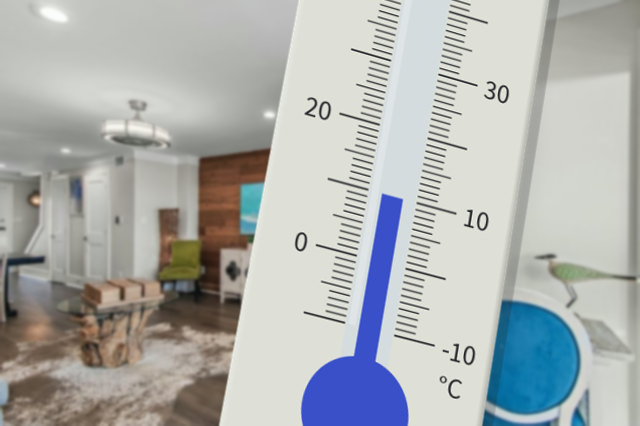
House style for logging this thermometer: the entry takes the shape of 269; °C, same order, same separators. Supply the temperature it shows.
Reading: 10; °C
